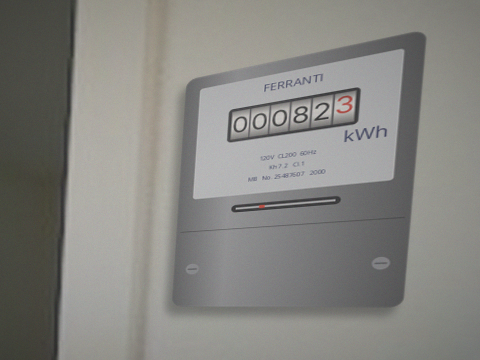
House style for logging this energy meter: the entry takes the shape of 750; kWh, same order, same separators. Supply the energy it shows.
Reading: 82.3; kWh
